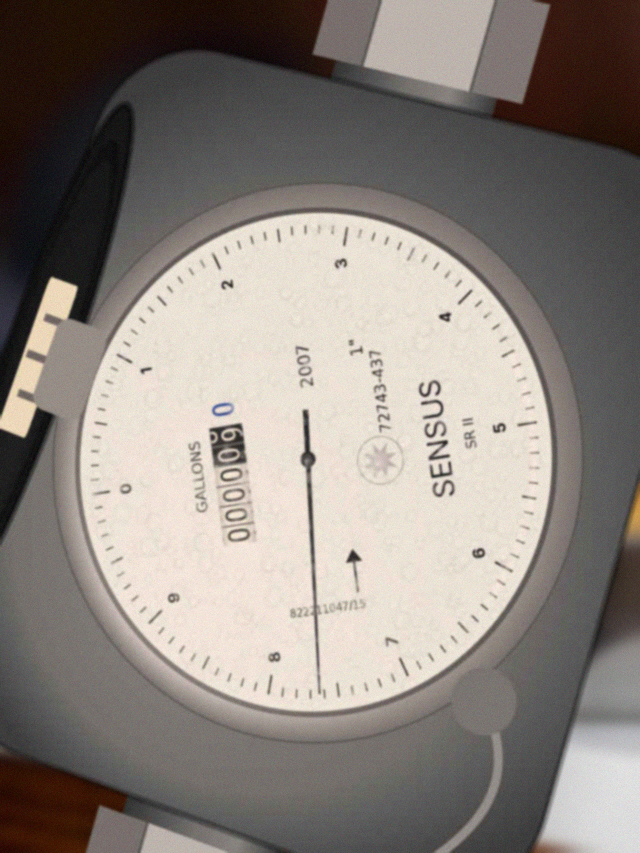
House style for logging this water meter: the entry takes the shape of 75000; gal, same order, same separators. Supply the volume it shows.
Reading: 87.6; gal
